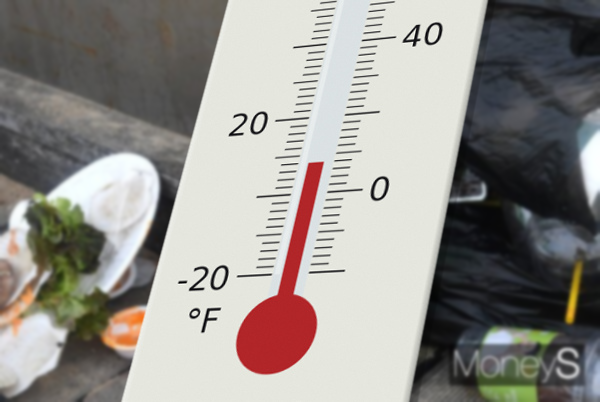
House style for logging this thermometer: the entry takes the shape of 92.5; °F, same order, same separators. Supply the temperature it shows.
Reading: 8; °F
